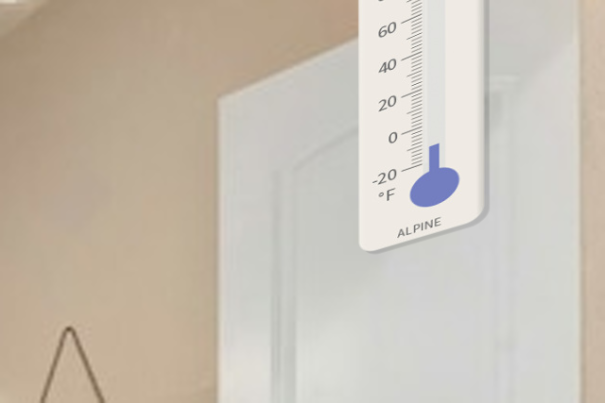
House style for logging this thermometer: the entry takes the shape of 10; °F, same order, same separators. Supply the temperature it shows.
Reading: -12; °F
